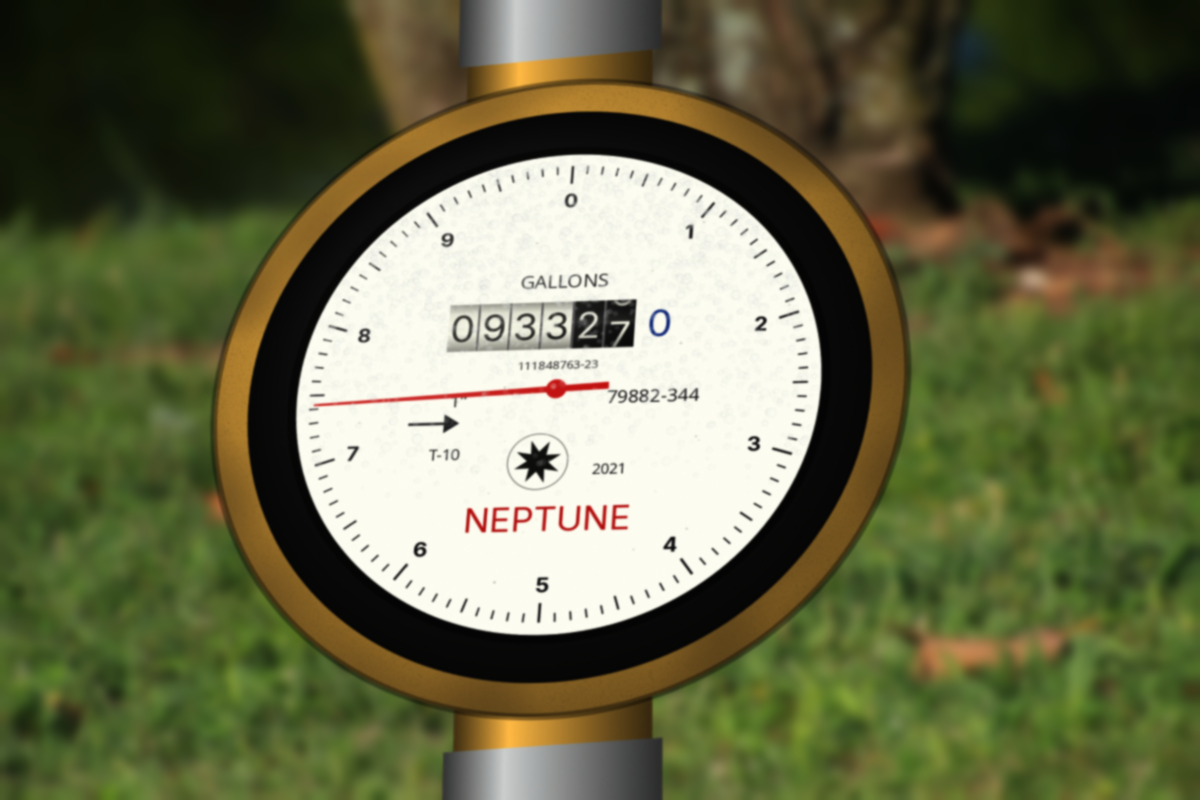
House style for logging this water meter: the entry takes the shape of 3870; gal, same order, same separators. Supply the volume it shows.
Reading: 933267.4; gal
